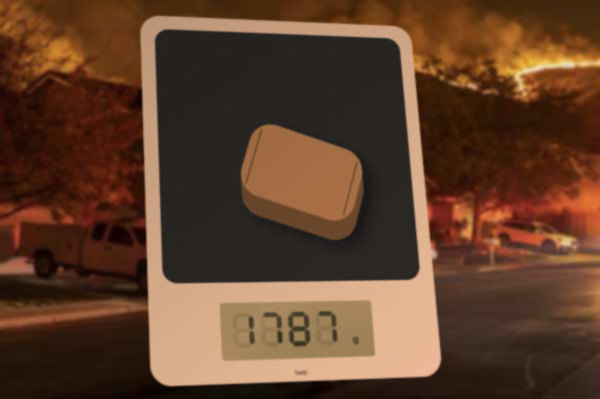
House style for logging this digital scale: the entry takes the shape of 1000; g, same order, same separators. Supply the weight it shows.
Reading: 1787; g
